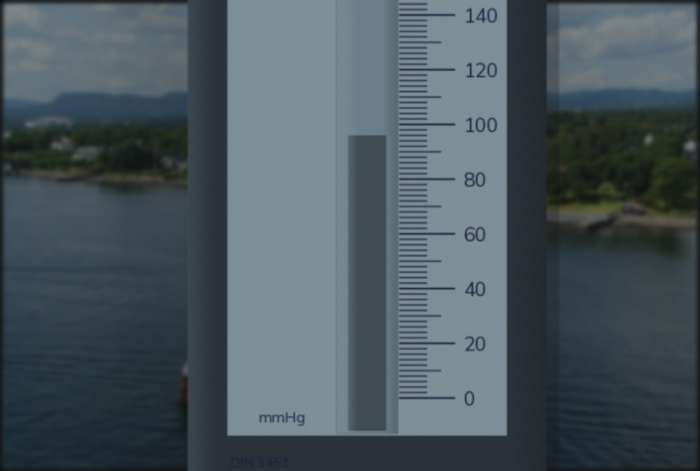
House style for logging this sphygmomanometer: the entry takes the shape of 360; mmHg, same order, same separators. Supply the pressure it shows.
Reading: 96; mmHg
